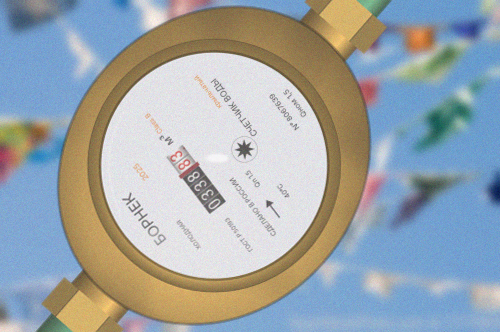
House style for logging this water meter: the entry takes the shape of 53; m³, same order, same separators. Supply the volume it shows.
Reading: 338.83; m³
